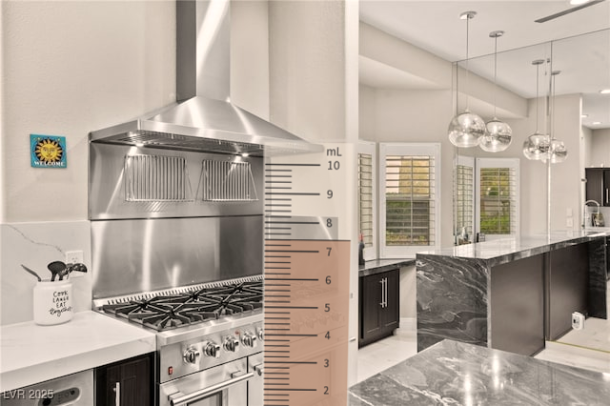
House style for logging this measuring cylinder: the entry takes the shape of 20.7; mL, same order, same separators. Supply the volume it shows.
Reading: 7.4; mL
